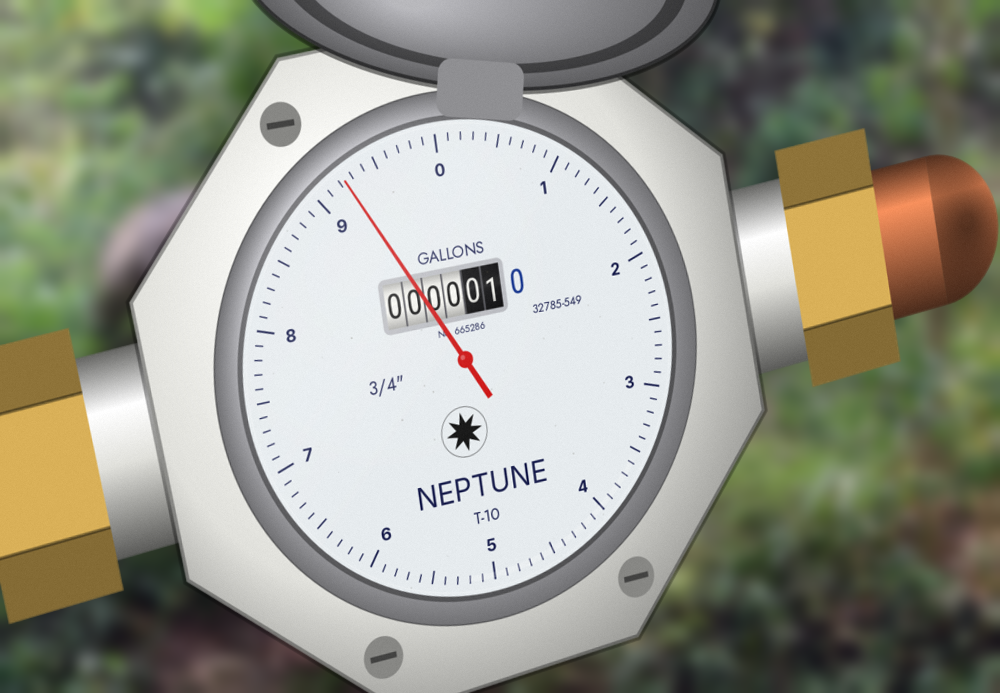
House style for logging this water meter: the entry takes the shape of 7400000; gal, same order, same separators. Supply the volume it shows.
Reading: 9.2; gal
